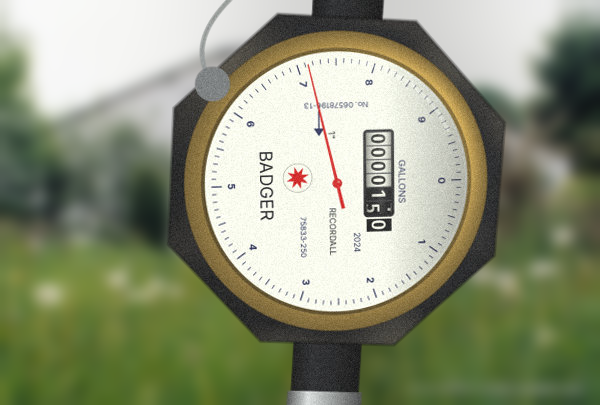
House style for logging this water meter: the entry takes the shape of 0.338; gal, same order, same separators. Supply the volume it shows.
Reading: 147.1; gal
